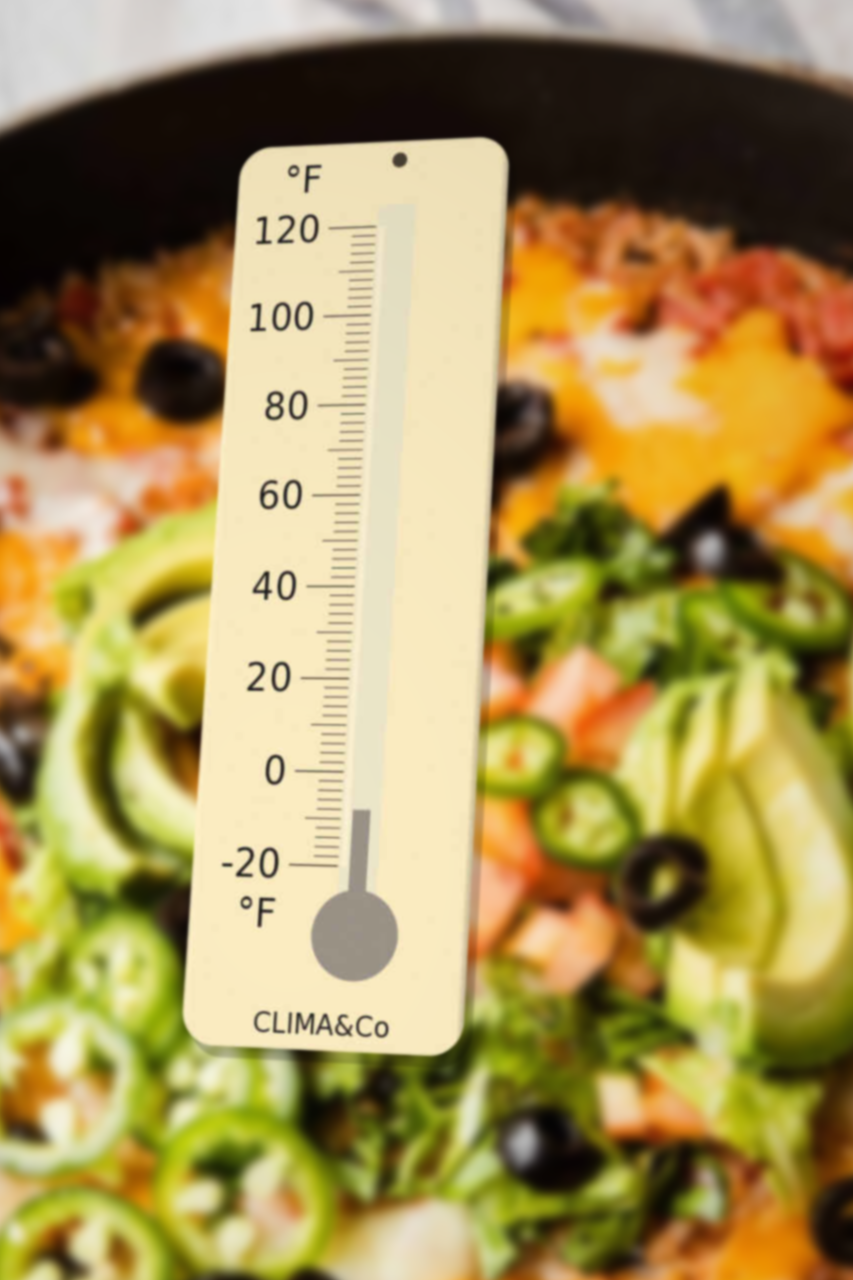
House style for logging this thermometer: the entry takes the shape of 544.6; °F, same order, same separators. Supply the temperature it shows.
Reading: -8; °F
